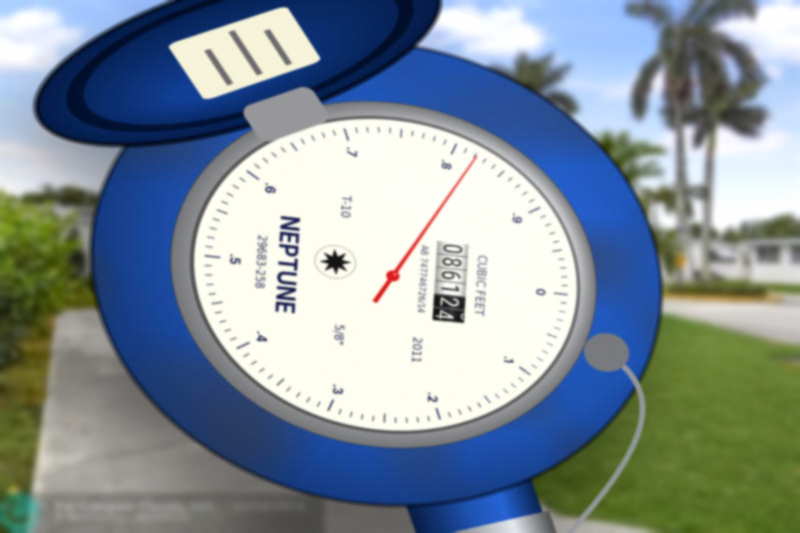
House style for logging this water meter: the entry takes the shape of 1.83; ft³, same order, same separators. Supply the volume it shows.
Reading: 86123.82; ft³
